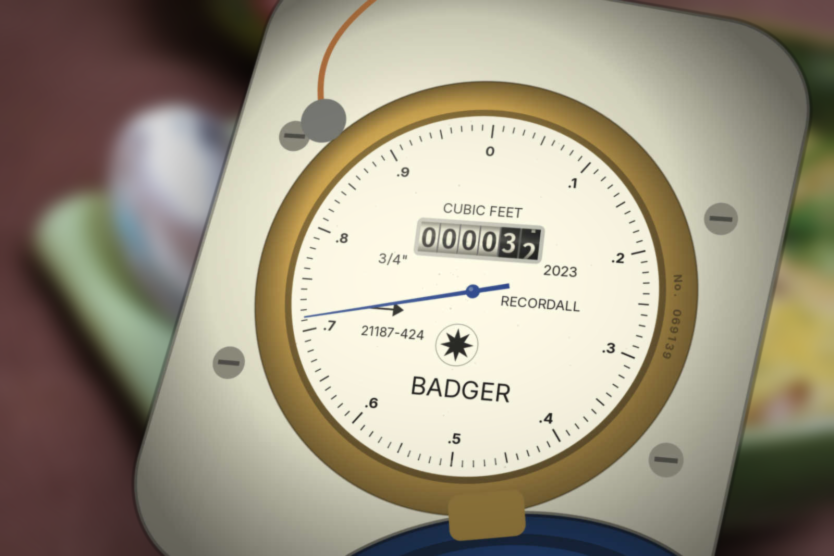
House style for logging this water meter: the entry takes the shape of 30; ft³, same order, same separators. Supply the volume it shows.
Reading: 31.71; ft³
